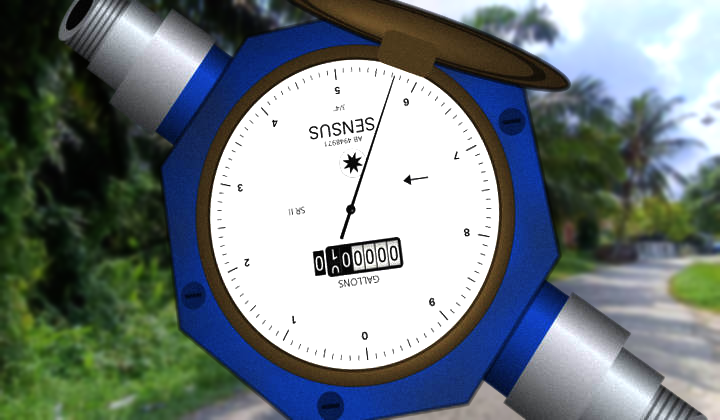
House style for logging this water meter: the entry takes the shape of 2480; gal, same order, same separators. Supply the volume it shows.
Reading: 5.7; gal
